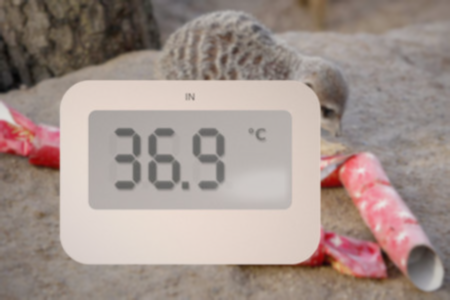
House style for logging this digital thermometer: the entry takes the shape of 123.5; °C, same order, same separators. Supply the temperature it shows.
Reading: 36.9; °C
